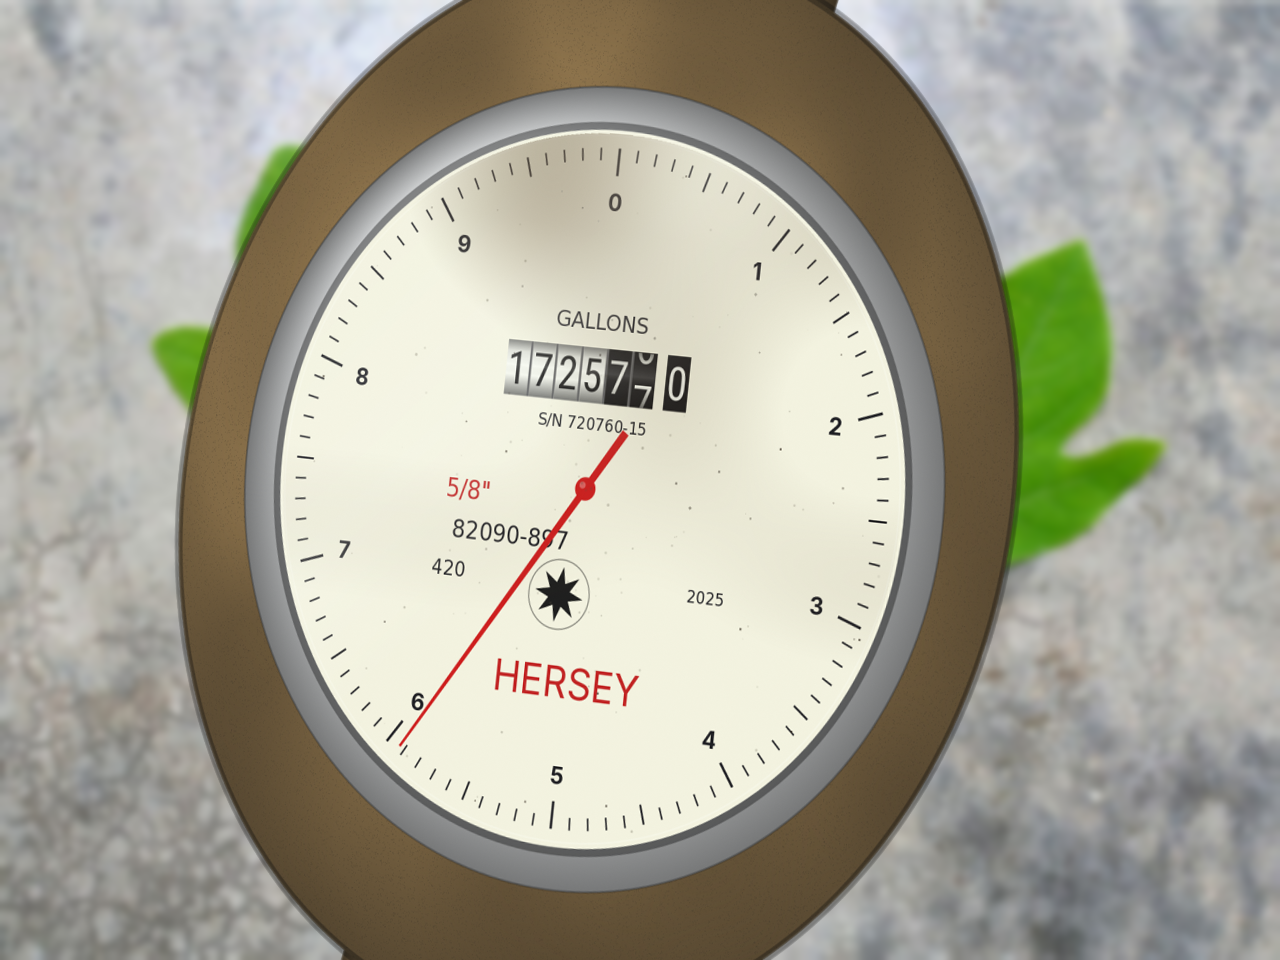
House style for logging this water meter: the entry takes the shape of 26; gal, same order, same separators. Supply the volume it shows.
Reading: 1725765.9; gal
